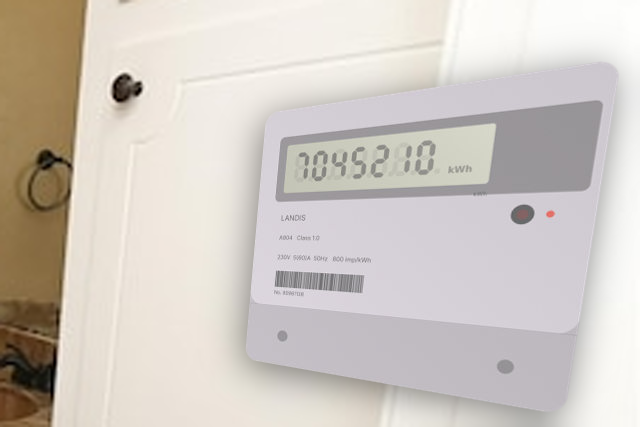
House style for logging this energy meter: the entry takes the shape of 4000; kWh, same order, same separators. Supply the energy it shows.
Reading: 7045210; kWh
